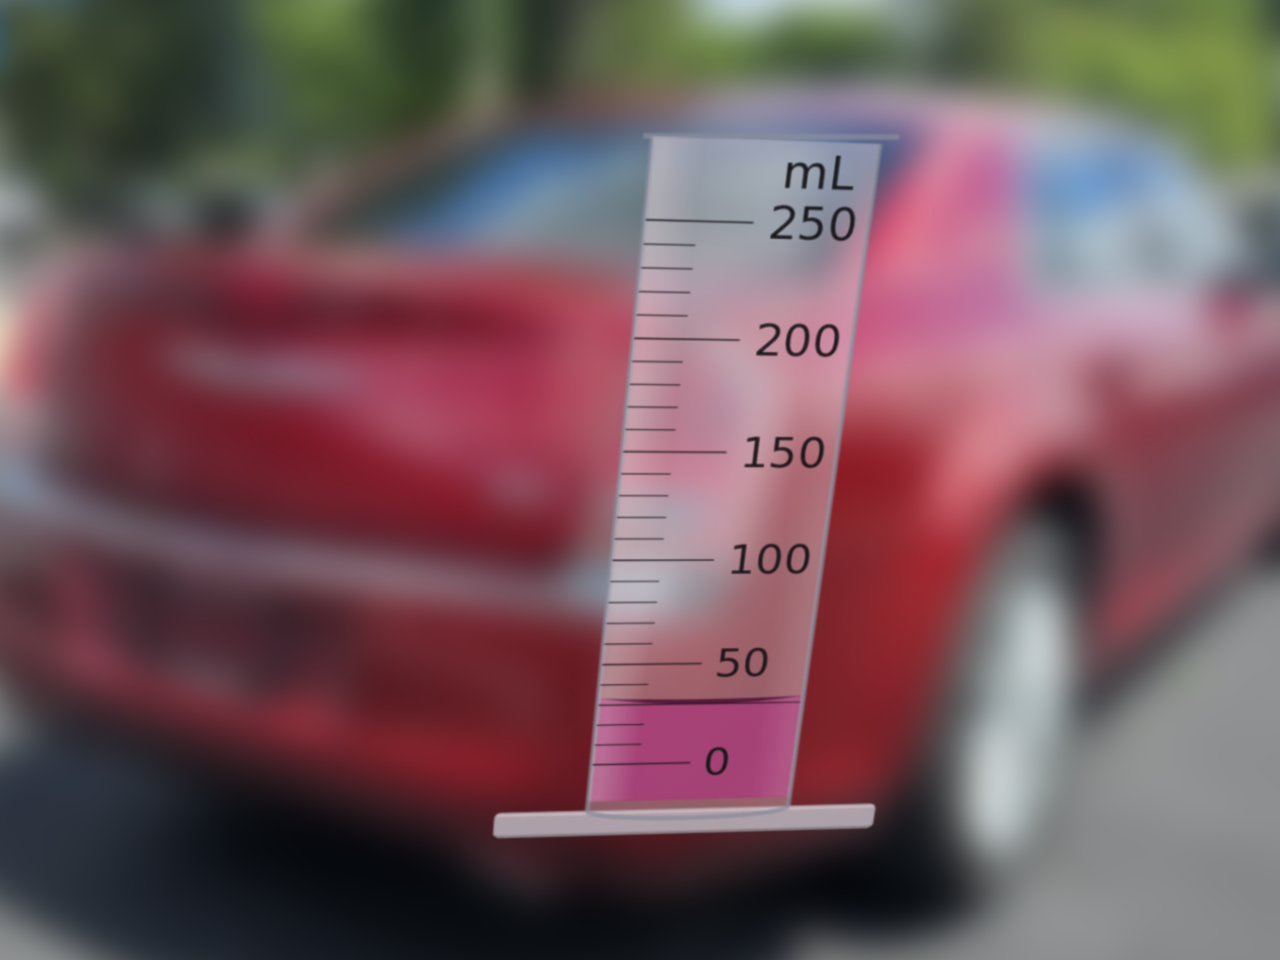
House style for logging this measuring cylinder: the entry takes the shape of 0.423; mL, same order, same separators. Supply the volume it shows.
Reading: 30; mL
